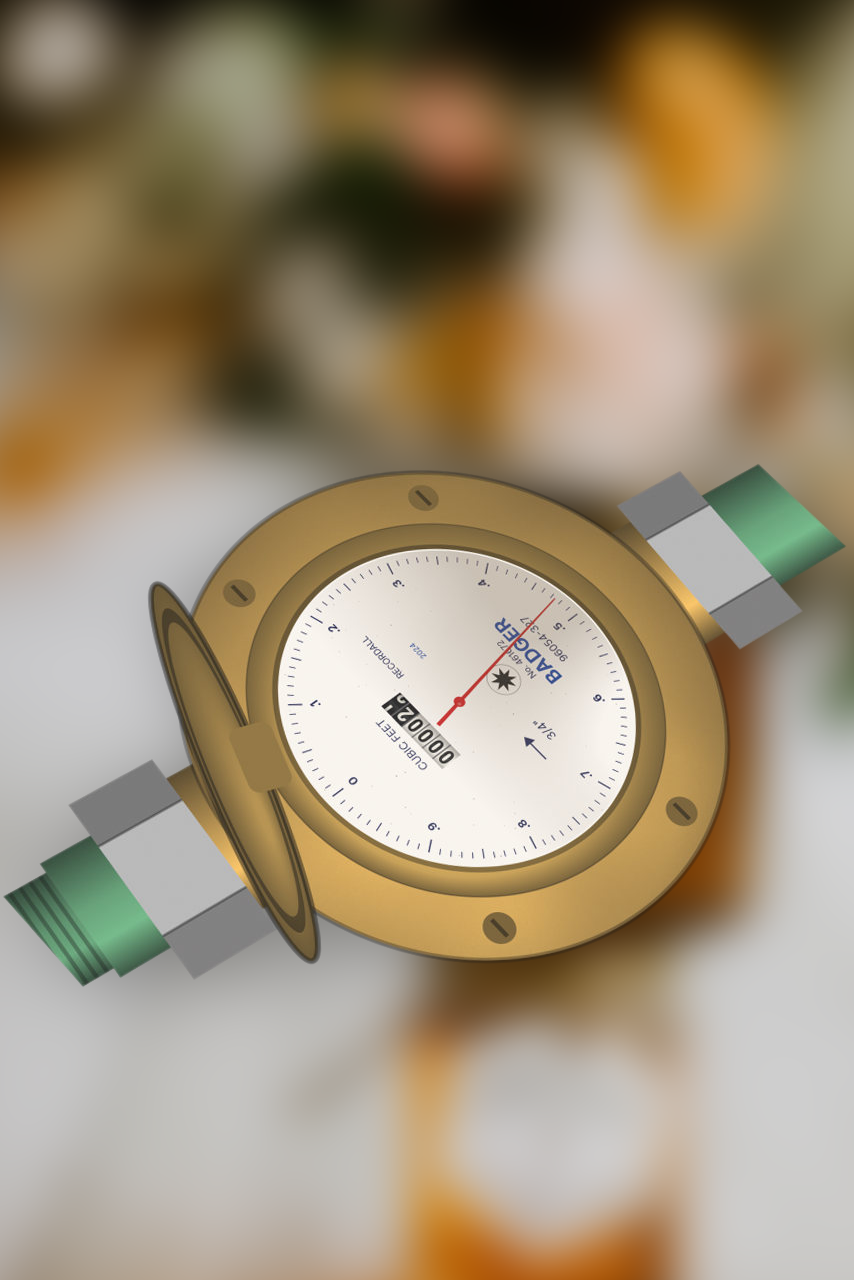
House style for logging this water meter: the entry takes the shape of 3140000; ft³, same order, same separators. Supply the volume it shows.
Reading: 21.47; ft³
